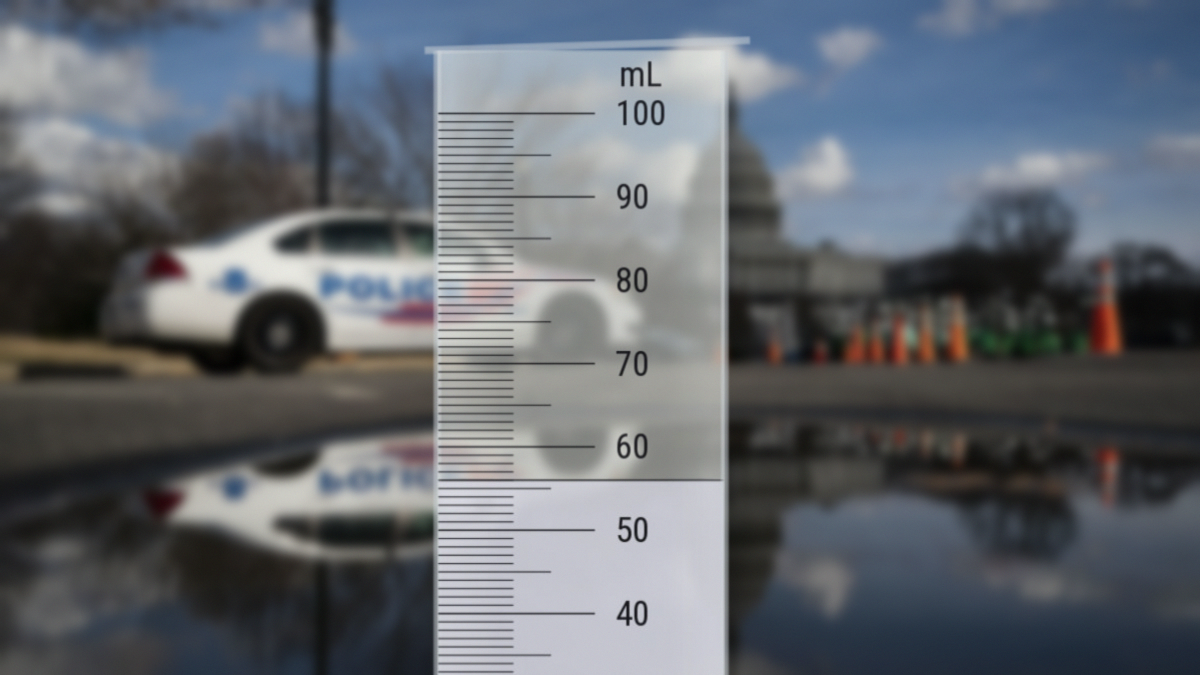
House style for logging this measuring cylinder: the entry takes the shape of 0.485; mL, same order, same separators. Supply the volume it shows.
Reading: 56; mL
